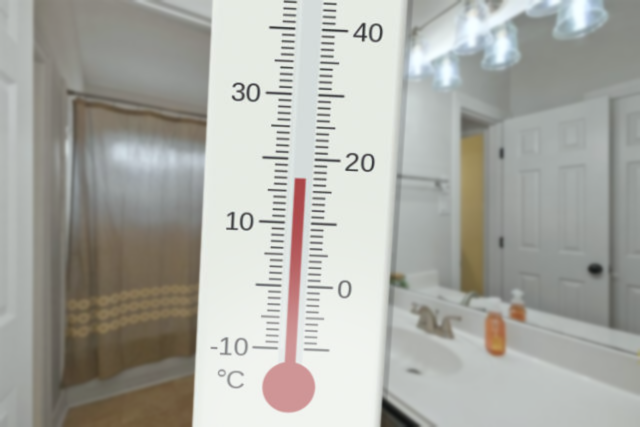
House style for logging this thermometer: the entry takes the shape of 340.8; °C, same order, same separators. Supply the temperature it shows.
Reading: 17; °C
